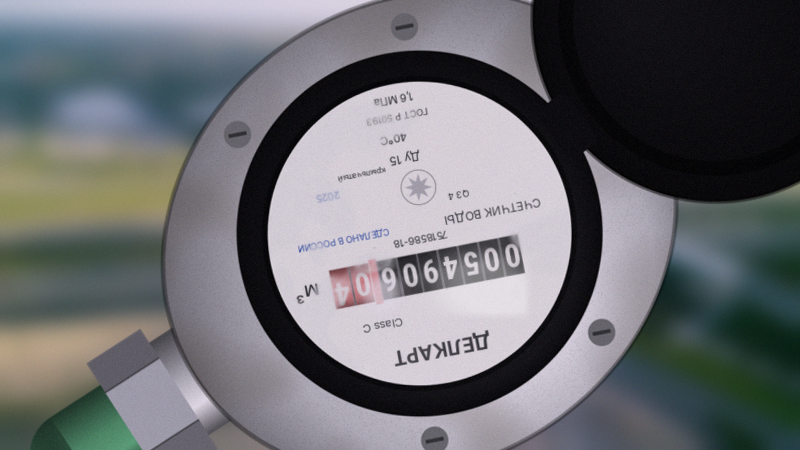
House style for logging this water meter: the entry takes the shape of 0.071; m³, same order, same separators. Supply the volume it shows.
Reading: 54906.04; m³
